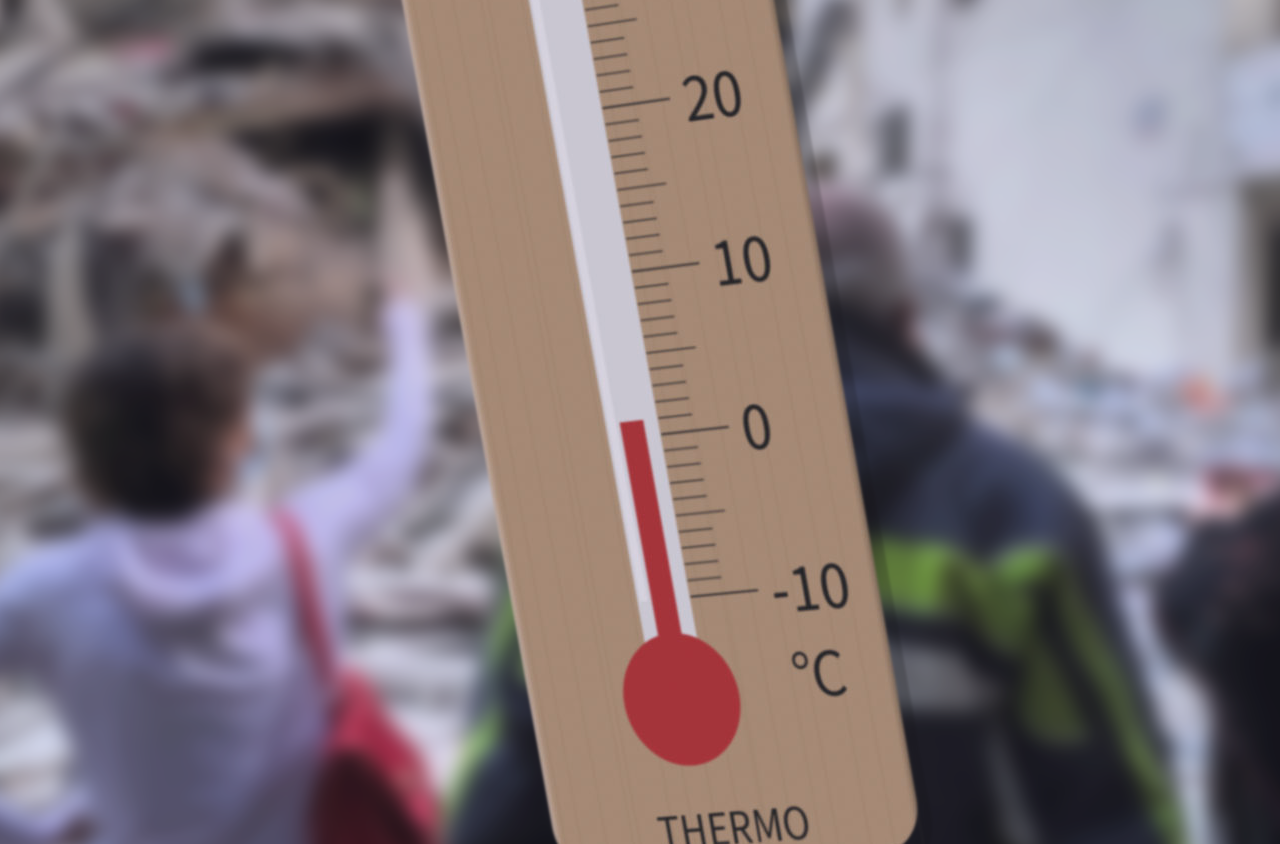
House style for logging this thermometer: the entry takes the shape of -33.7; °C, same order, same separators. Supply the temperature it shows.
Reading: 1; °C
